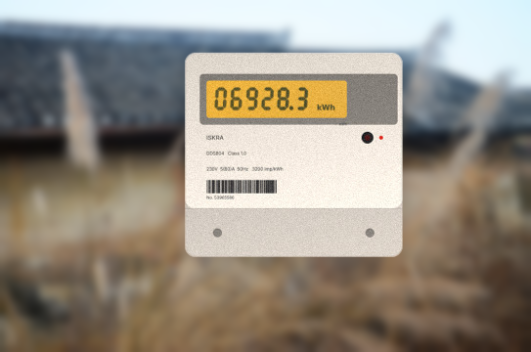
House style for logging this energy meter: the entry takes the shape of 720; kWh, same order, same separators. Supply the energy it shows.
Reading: 6928.3; kWh
